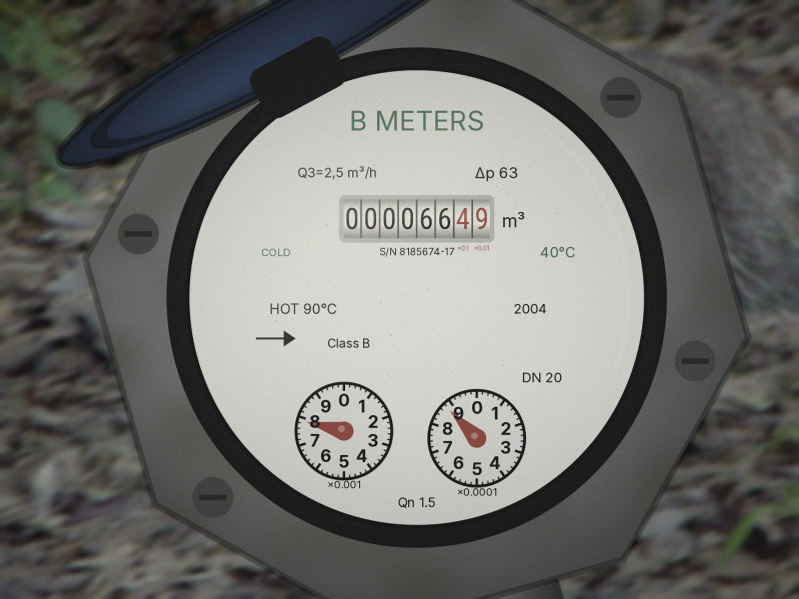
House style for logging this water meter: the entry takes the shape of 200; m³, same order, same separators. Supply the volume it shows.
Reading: 66.4978; m³
